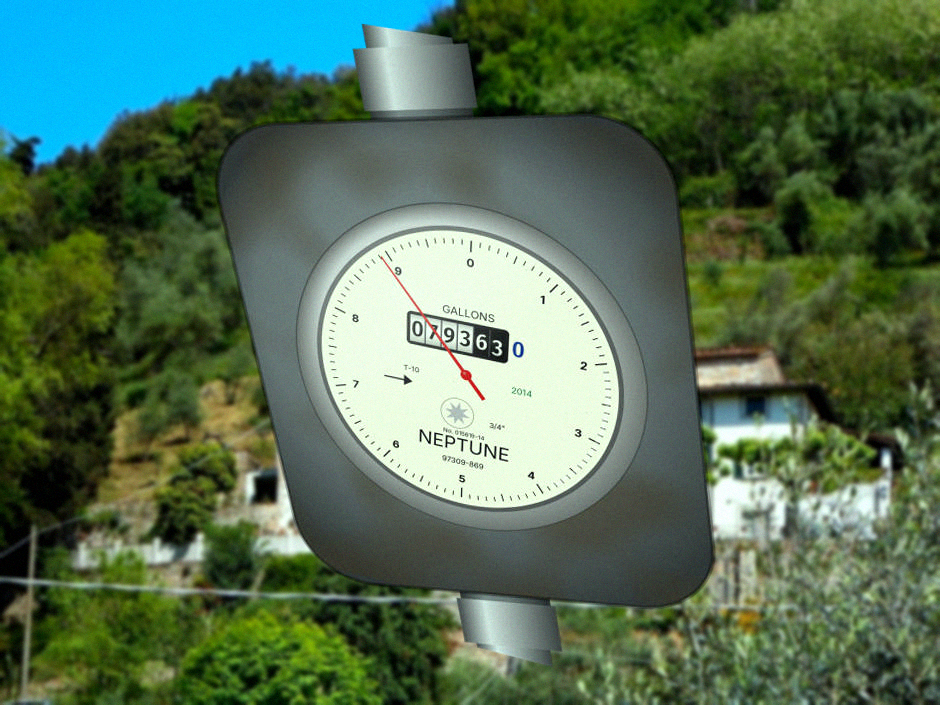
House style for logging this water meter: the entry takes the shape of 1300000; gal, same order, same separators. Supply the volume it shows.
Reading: 793628.9; gal
